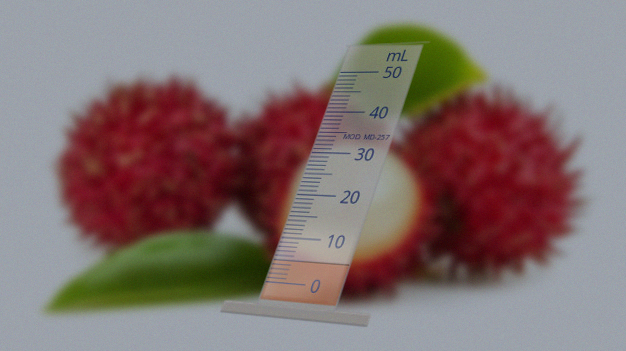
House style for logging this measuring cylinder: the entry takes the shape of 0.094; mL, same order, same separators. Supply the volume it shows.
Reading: 5; mL
